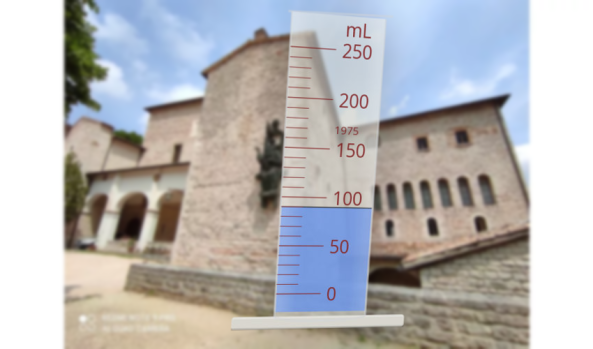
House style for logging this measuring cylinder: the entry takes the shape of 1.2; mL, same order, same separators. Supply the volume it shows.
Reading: 90; mL
